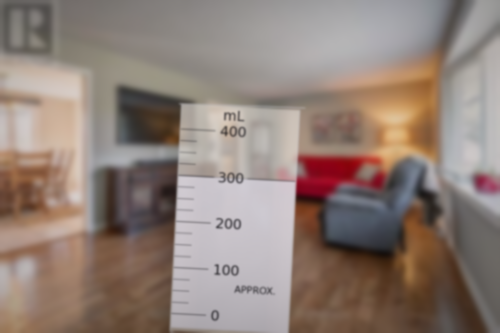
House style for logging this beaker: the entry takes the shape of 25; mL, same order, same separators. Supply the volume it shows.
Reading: 300; mL
